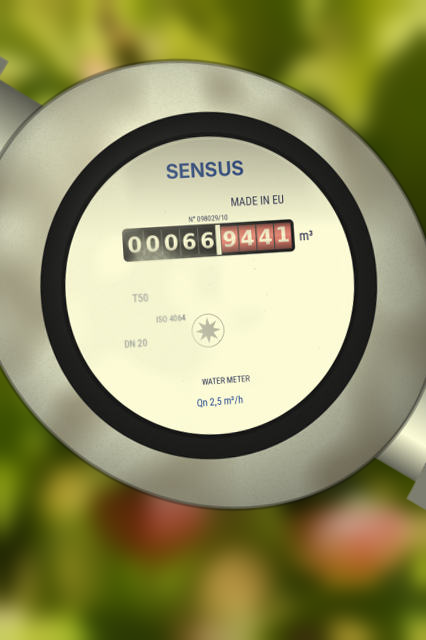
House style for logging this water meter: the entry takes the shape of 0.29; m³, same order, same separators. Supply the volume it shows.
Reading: 66.9441; m³
